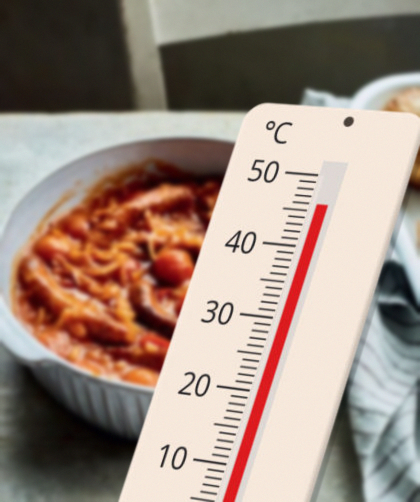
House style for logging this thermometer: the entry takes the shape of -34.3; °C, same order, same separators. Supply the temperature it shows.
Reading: 46; °C
